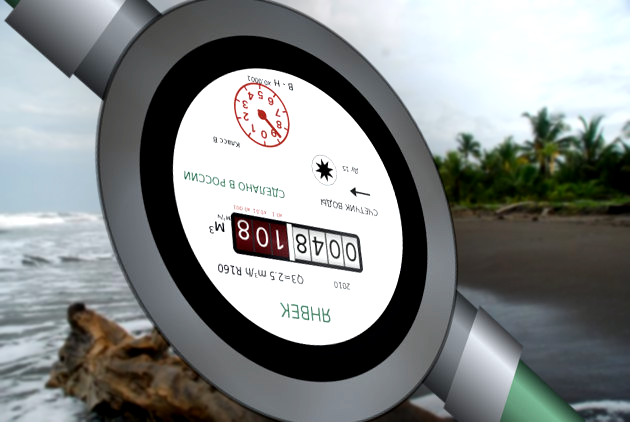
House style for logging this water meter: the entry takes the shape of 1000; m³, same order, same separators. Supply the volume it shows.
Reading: 48.1078; m³
